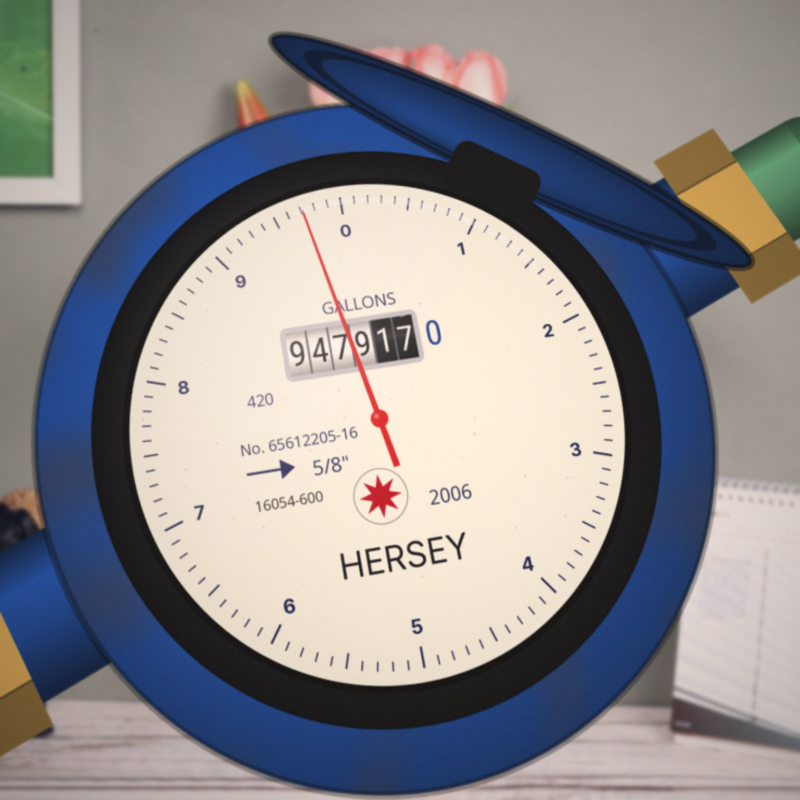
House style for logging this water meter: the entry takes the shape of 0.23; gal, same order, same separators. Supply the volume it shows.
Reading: 9479169.7; gal
